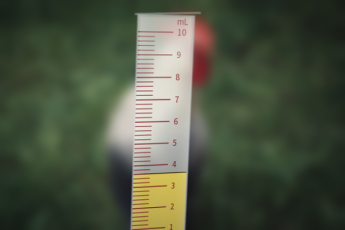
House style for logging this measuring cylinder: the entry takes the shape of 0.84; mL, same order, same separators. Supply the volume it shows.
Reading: 3.6; mL
